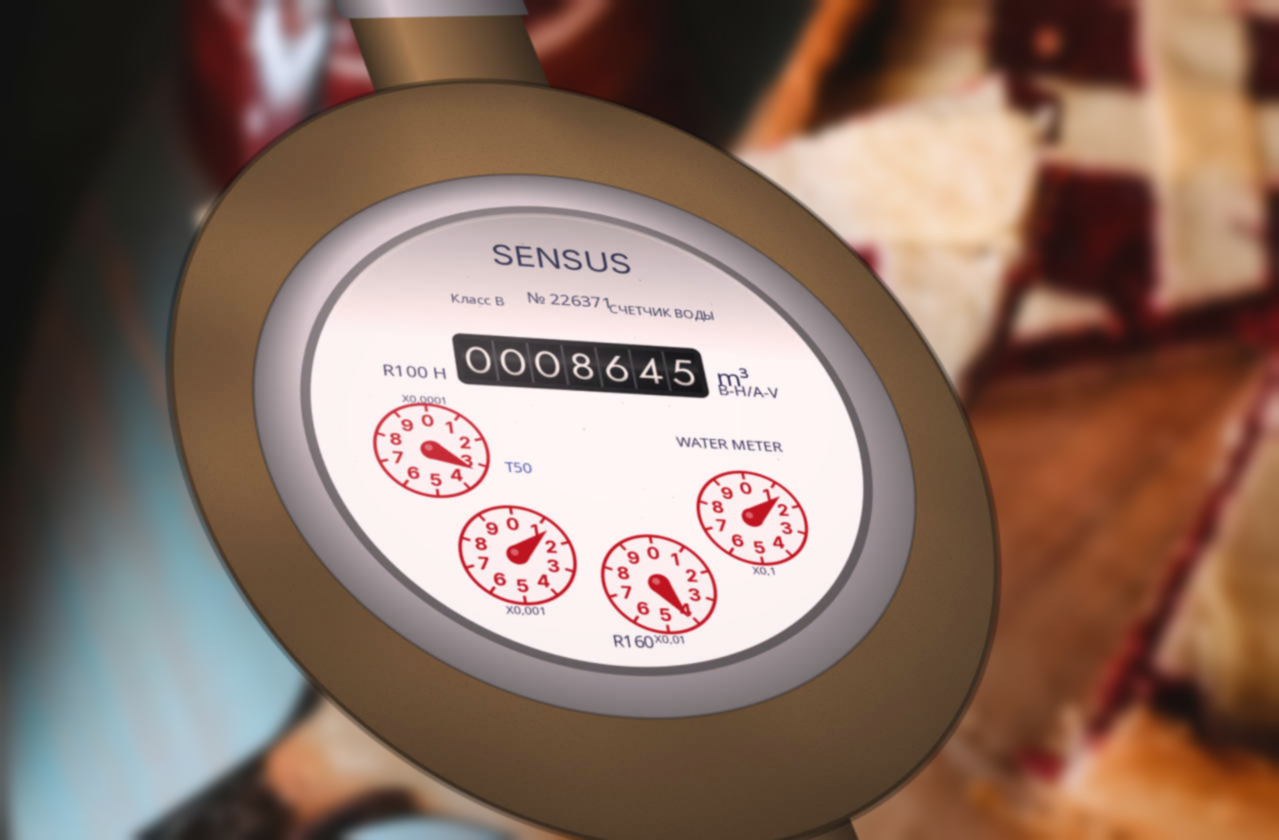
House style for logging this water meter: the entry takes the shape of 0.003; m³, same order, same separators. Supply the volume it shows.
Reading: 8645.1413; m³
